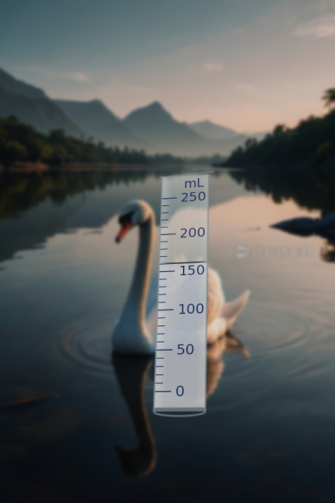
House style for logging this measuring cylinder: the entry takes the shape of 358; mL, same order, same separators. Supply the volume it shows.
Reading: 160; mL
